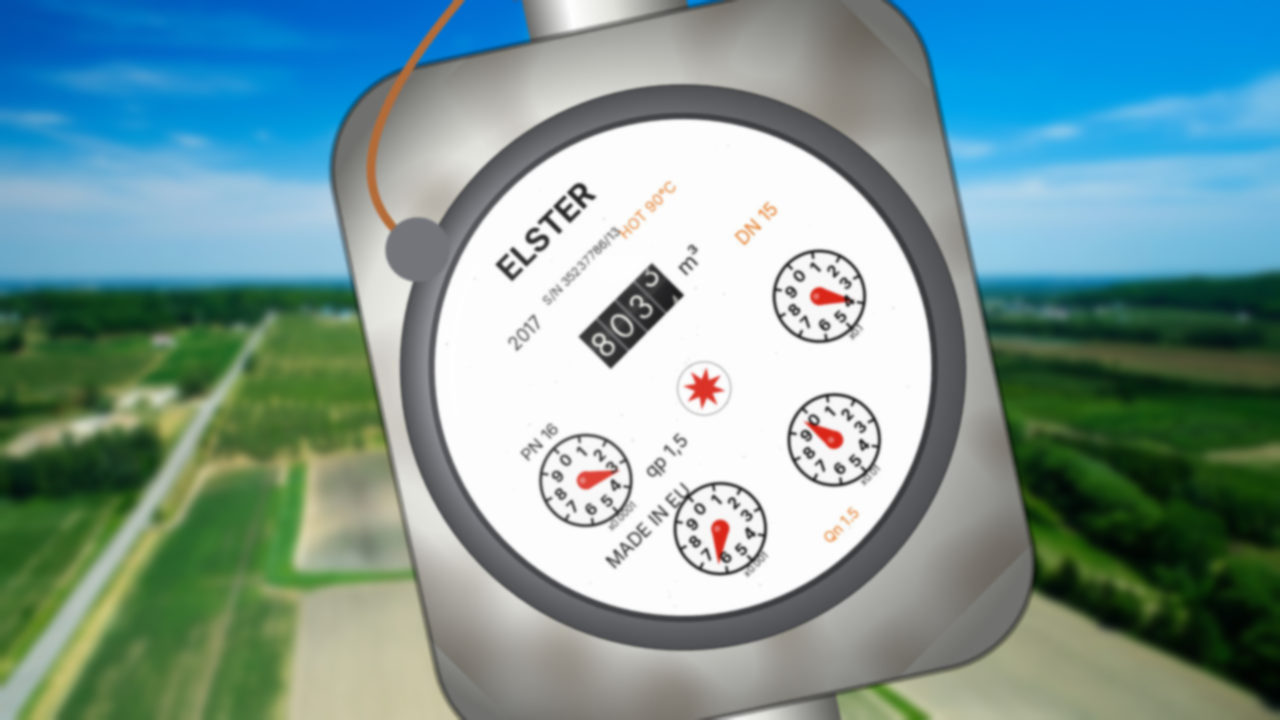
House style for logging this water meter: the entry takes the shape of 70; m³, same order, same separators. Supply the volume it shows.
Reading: 8033.3963; m³
